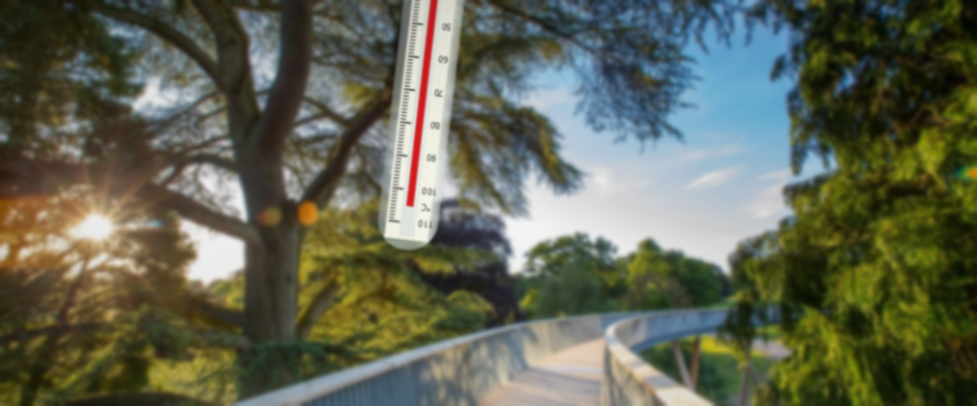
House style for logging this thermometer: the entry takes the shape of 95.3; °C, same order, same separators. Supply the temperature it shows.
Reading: 105; °C
